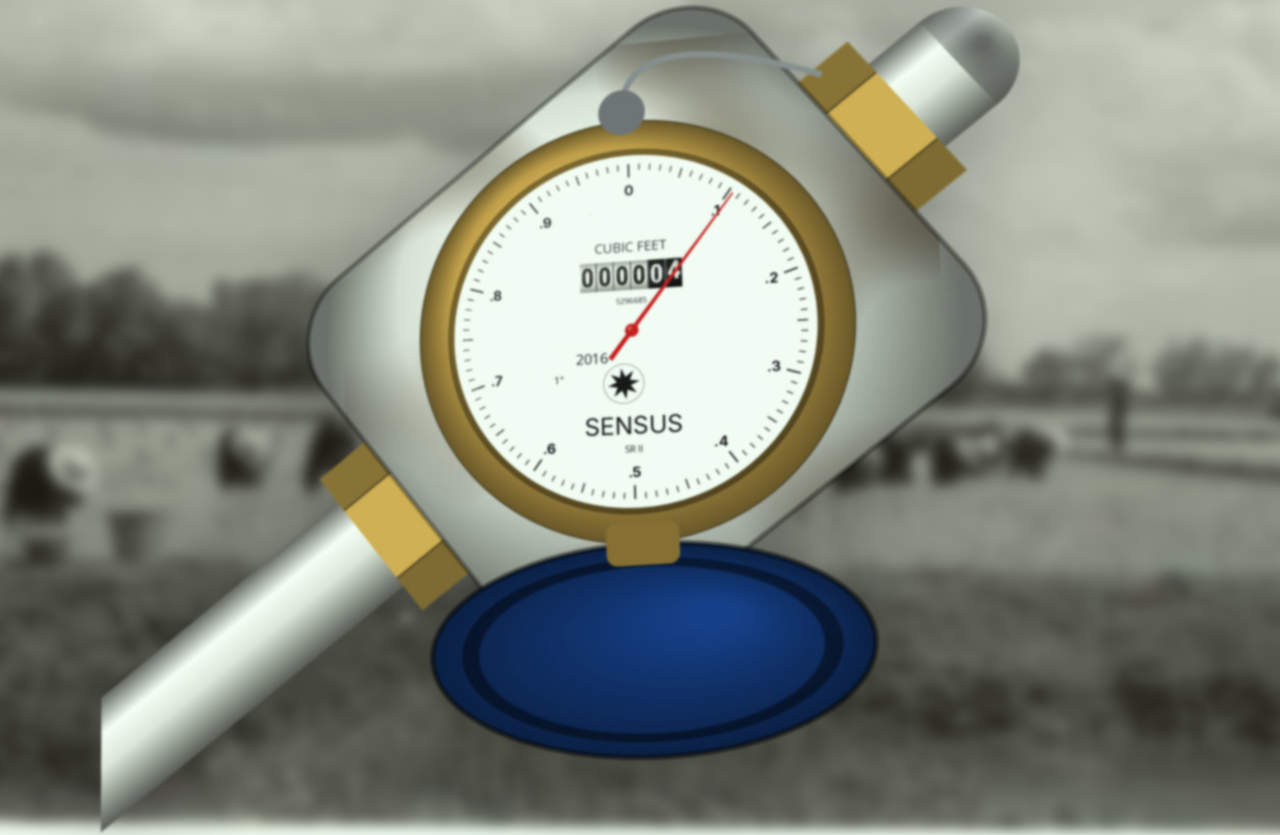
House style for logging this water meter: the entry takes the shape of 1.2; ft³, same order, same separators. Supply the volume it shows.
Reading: 4.10; ft³
